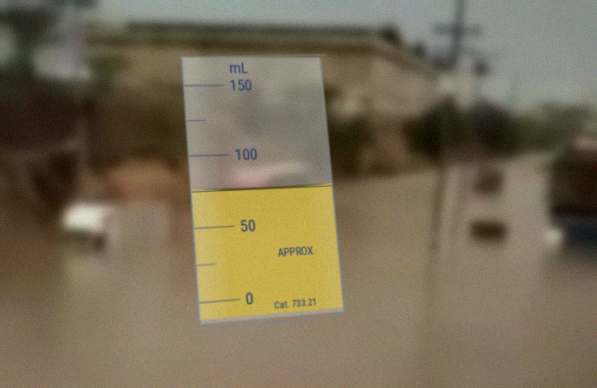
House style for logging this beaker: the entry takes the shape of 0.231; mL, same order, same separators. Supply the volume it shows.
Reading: 75; mL
